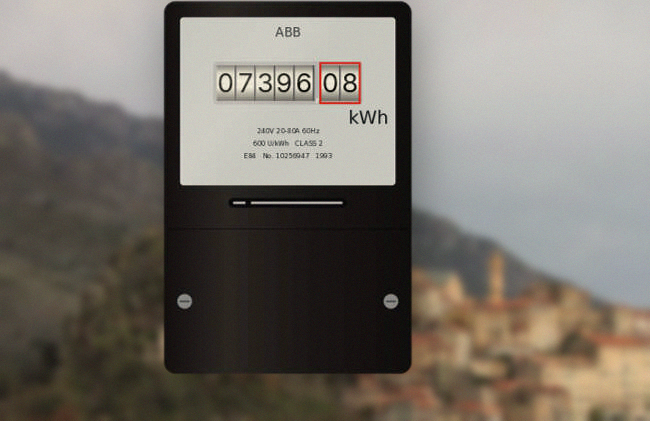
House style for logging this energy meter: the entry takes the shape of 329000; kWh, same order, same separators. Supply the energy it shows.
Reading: 7396.08; kWh
